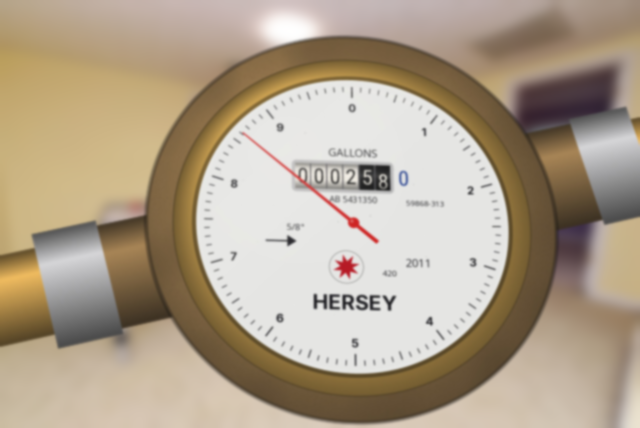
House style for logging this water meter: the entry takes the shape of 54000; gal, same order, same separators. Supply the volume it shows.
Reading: 2578.6; gal
